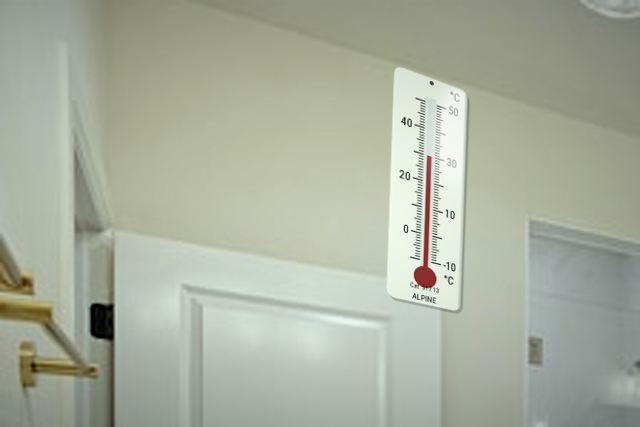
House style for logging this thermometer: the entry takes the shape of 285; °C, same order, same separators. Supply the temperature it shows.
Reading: 30; °C
